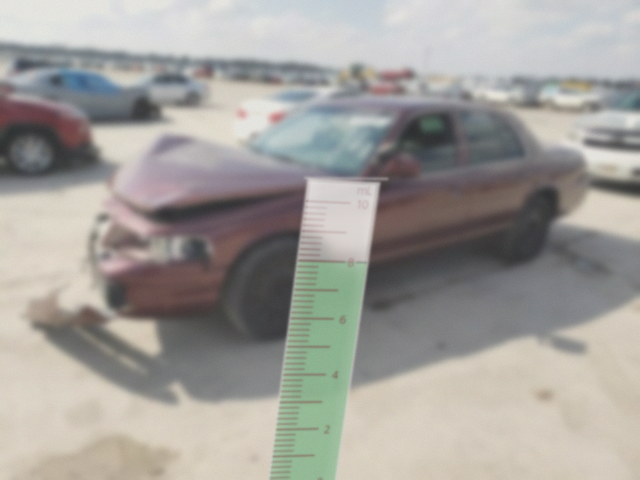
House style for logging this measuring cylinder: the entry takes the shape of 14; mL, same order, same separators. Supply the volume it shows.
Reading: 8; mL
